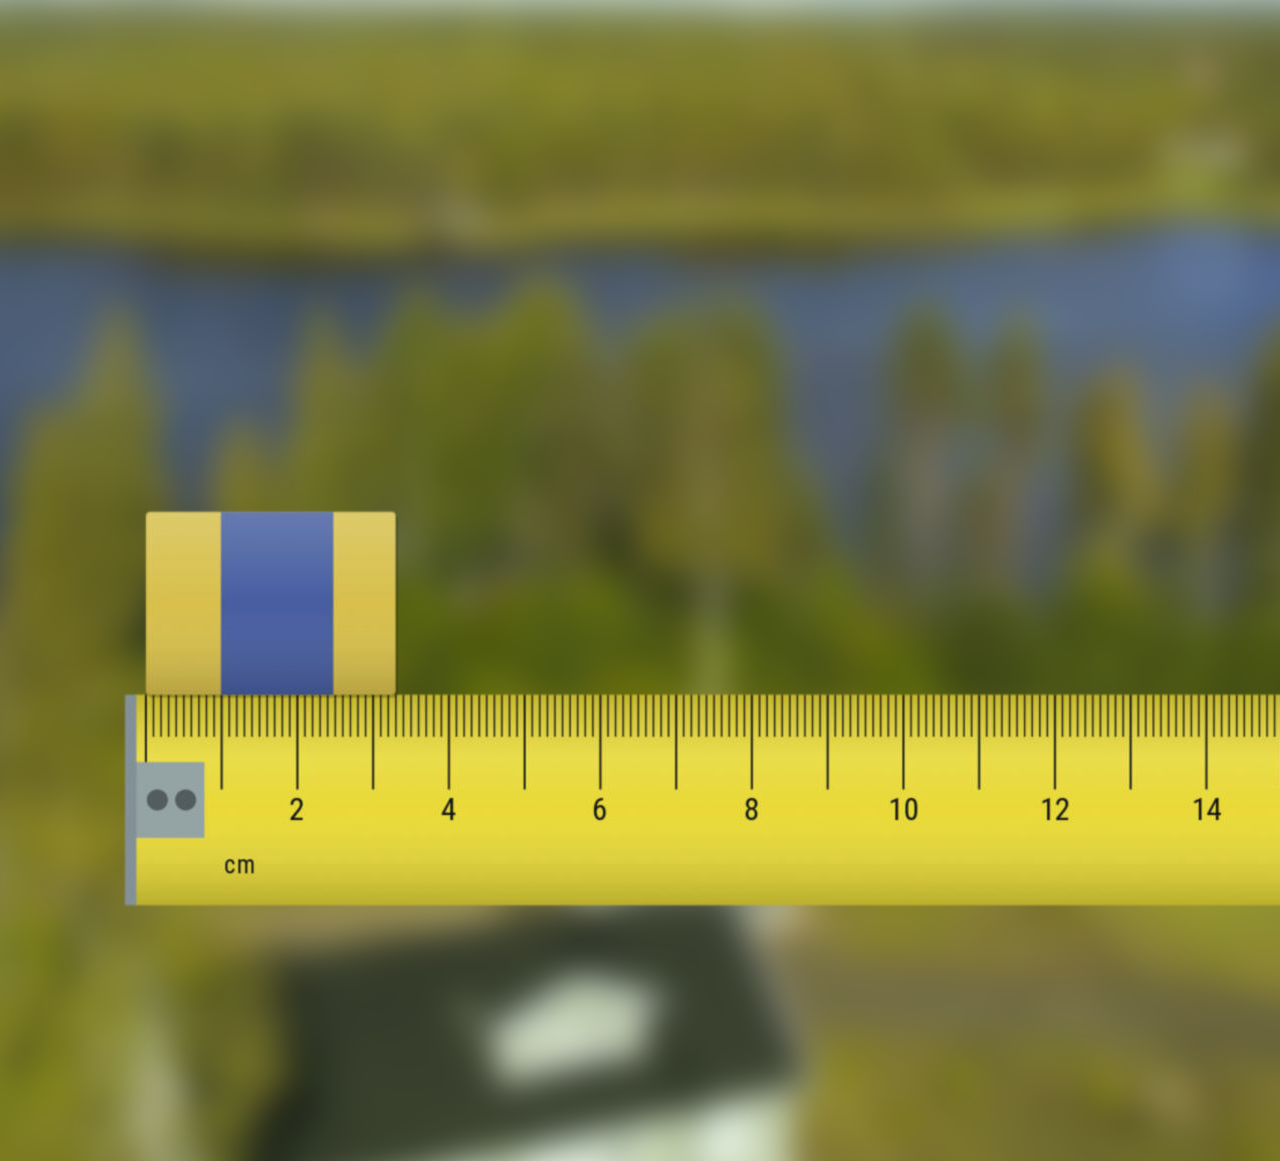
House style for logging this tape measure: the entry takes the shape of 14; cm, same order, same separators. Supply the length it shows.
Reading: 3.3; cm
